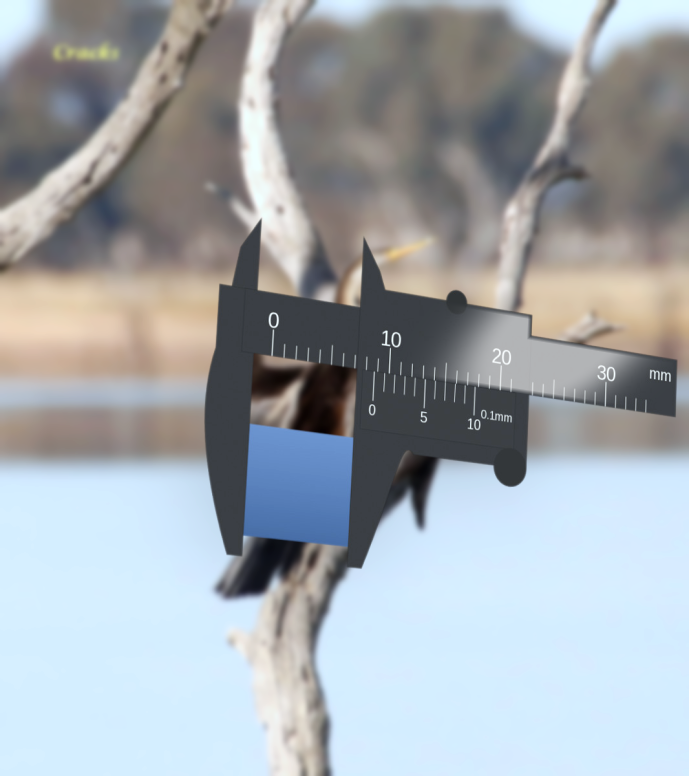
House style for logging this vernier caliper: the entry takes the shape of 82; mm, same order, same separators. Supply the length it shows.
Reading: 8.7; mm
